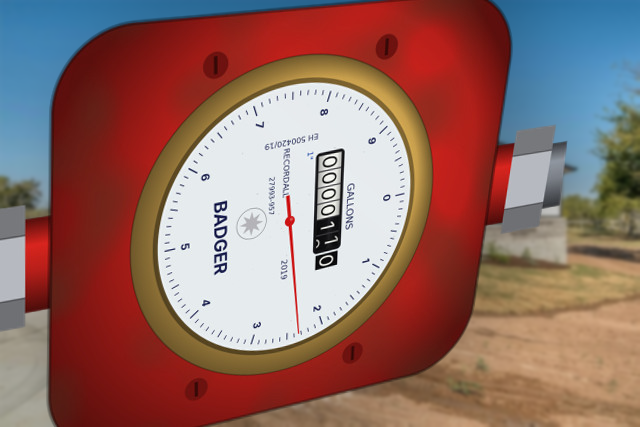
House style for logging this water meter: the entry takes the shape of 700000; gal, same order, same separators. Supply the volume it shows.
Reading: 112.3; gal
